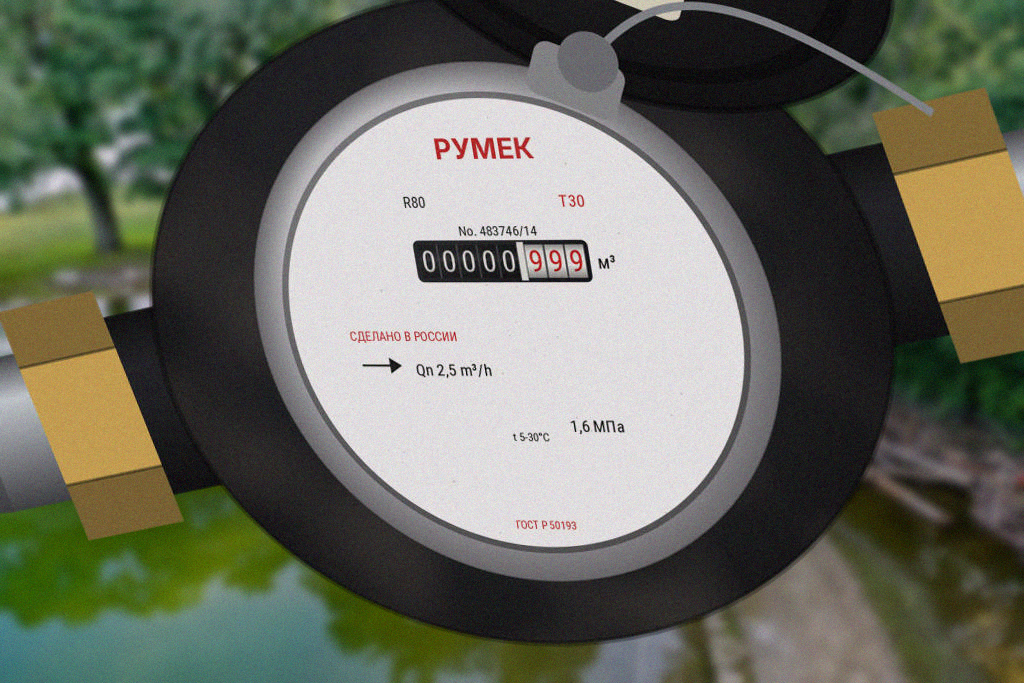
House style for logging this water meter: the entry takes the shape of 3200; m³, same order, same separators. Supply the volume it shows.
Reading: 0.999; m³
